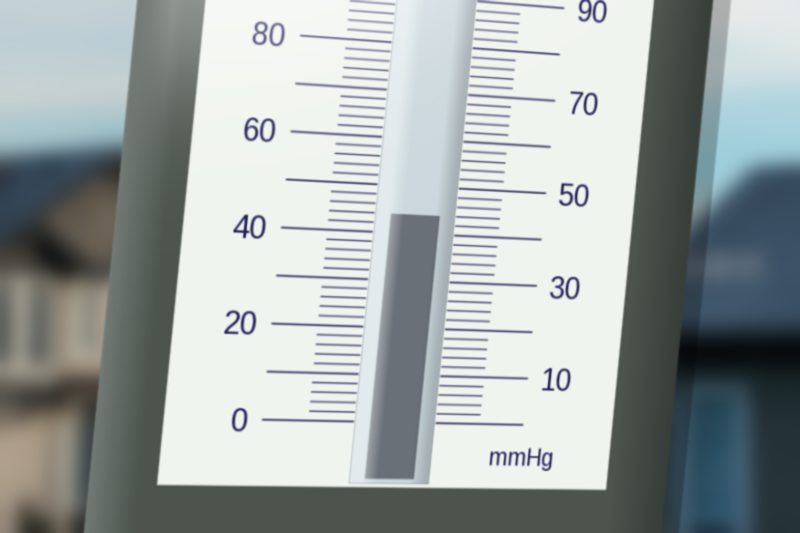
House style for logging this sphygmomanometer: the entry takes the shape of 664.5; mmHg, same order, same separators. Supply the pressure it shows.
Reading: 44; mmHg
